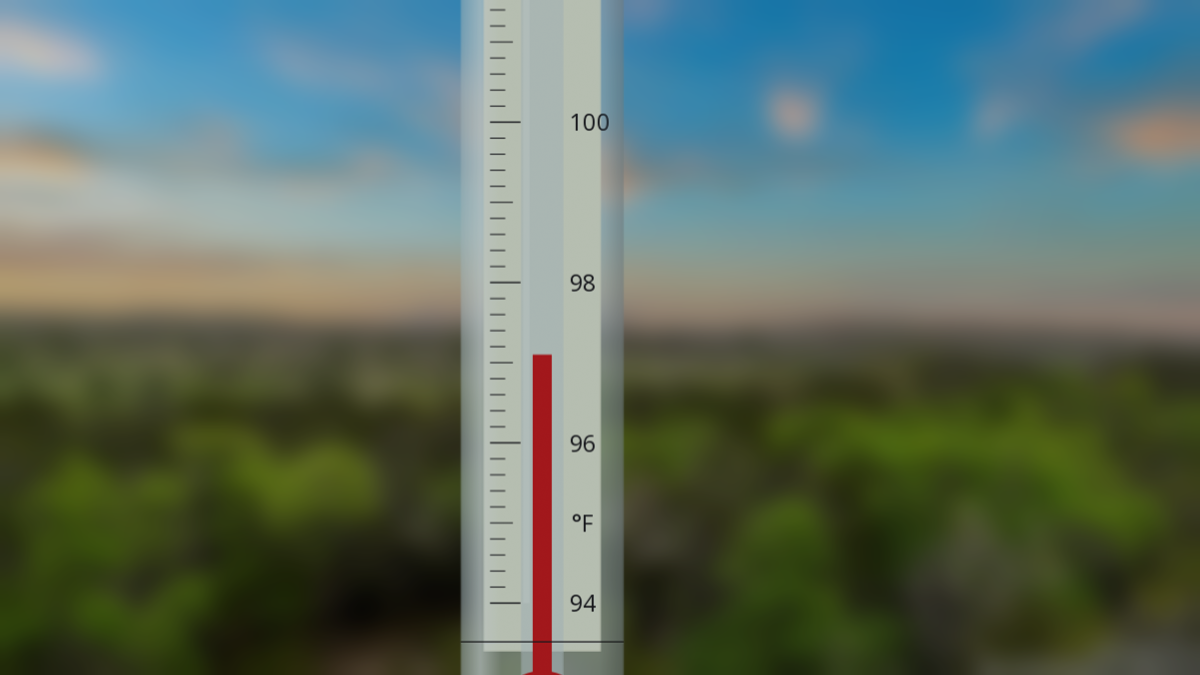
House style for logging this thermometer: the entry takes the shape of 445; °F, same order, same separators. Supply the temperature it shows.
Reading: 97.1; °F
